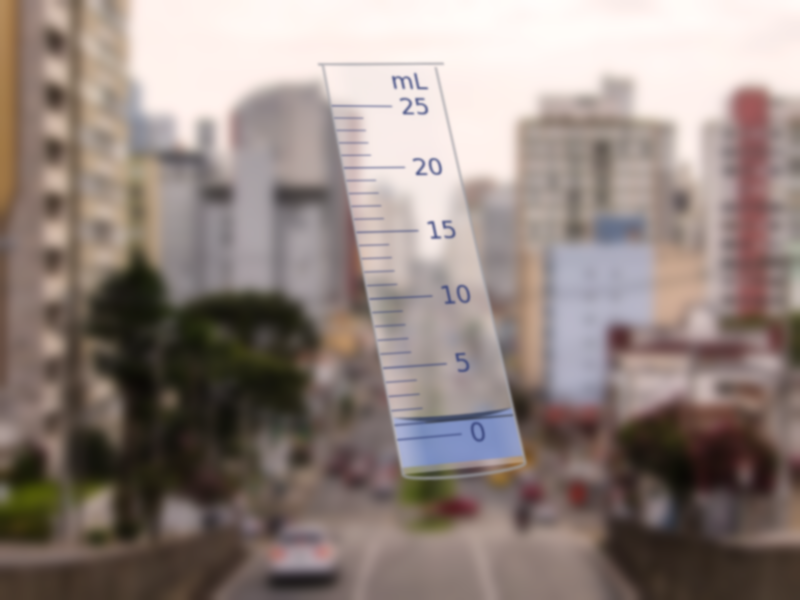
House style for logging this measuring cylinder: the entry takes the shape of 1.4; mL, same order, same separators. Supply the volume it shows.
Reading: 1; mL
